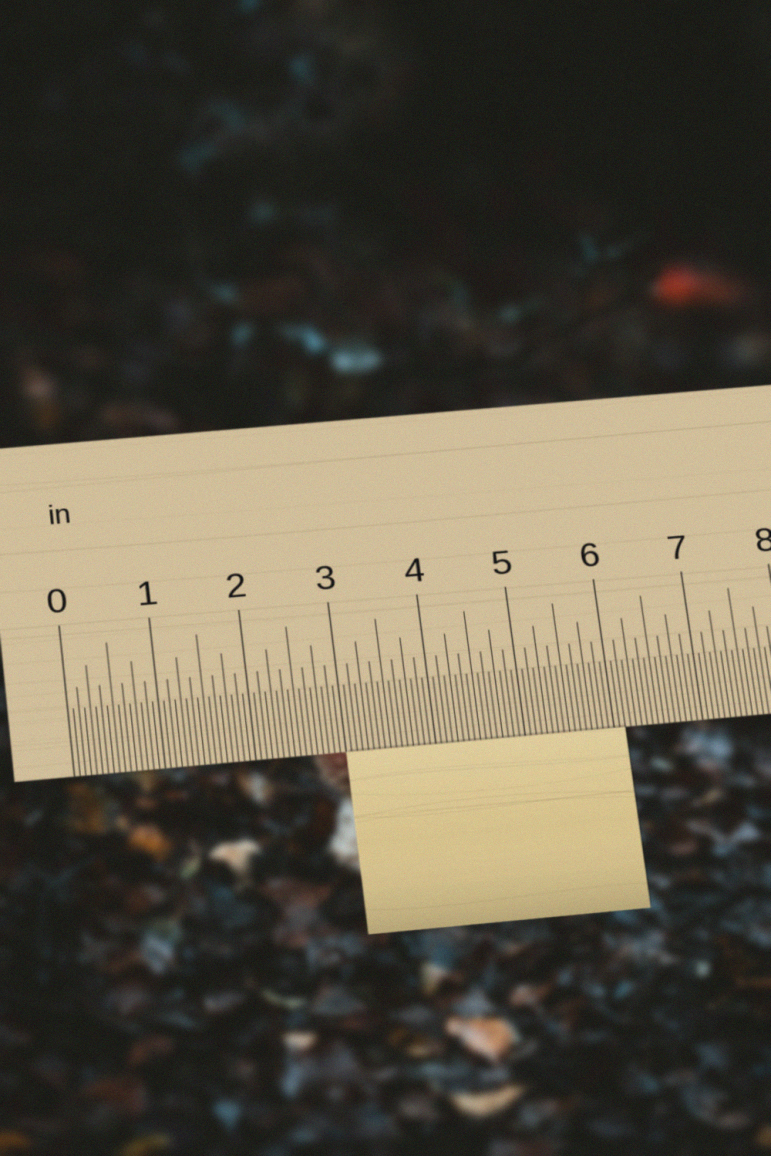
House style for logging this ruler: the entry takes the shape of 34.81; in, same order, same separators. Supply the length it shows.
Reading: 3.125; in
